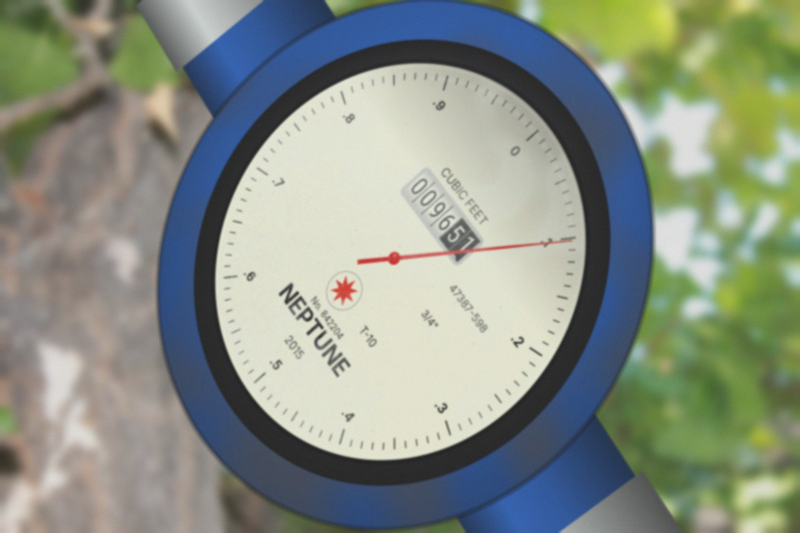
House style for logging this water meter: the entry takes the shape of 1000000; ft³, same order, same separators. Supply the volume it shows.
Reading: 9651.10; ft³
